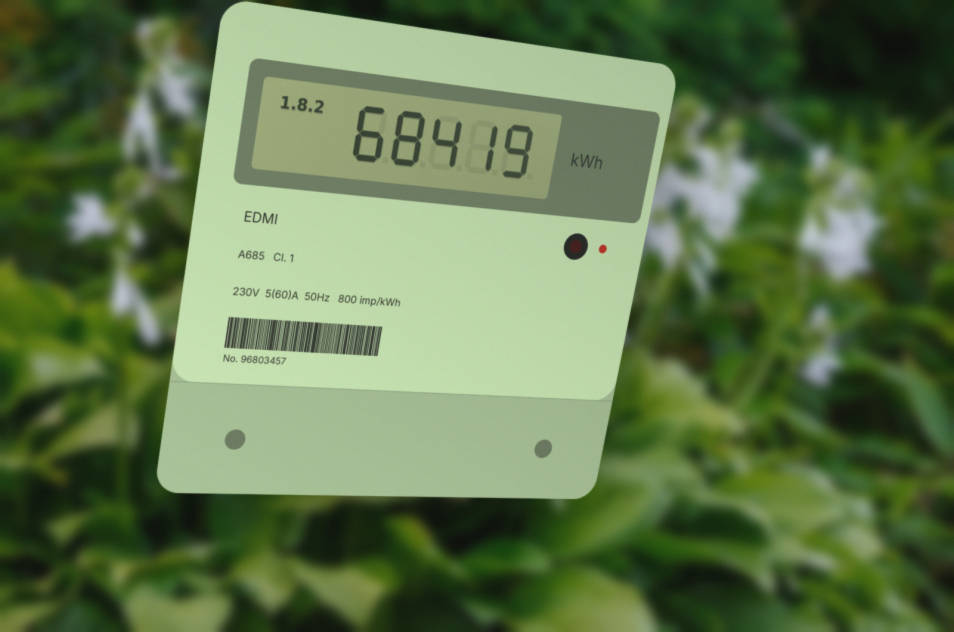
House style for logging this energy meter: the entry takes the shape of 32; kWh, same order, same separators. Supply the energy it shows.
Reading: 68419; kWh
